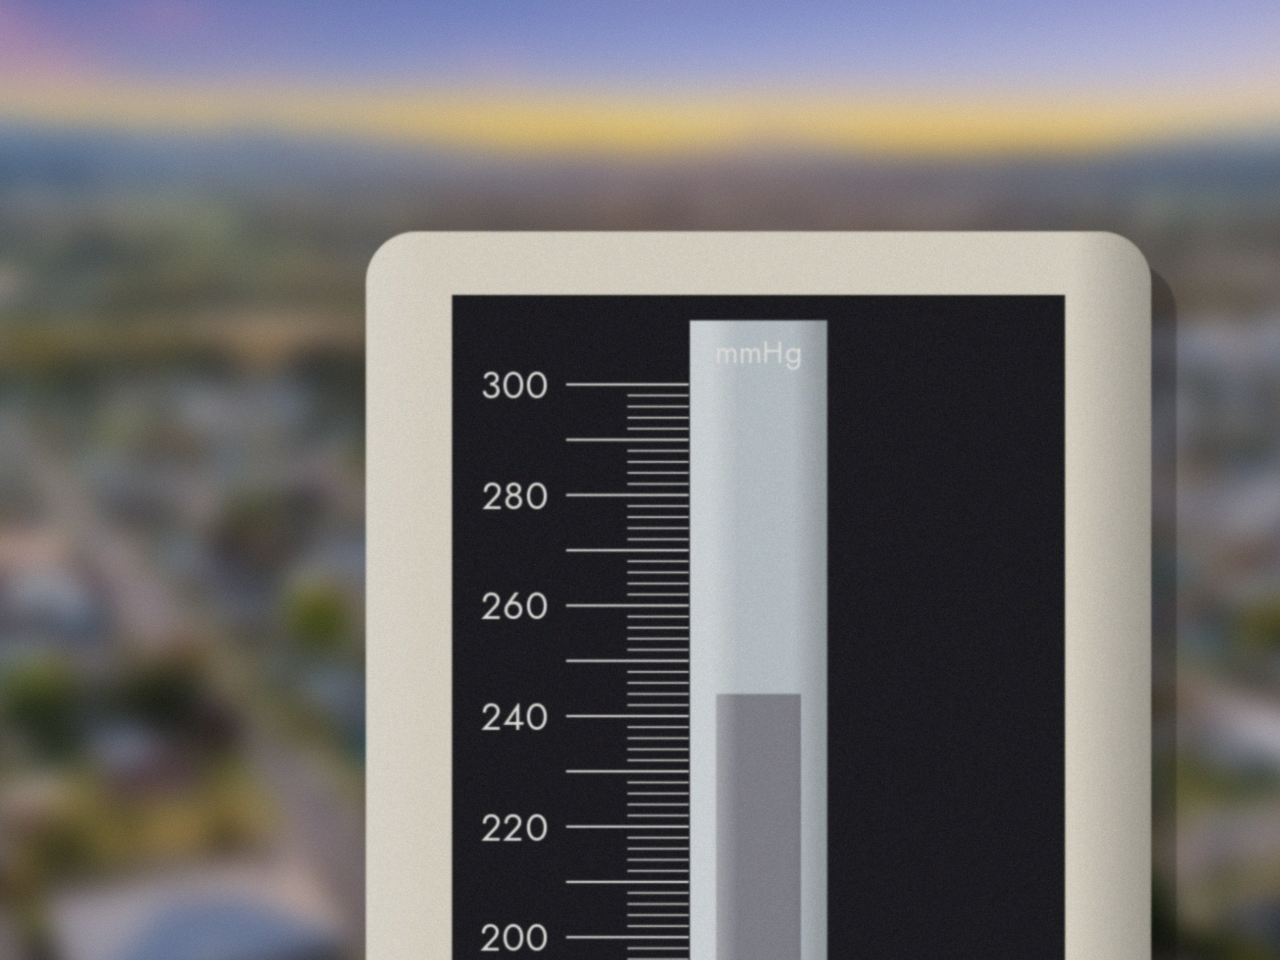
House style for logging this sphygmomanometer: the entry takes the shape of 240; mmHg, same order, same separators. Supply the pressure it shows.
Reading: 244; mmHg
